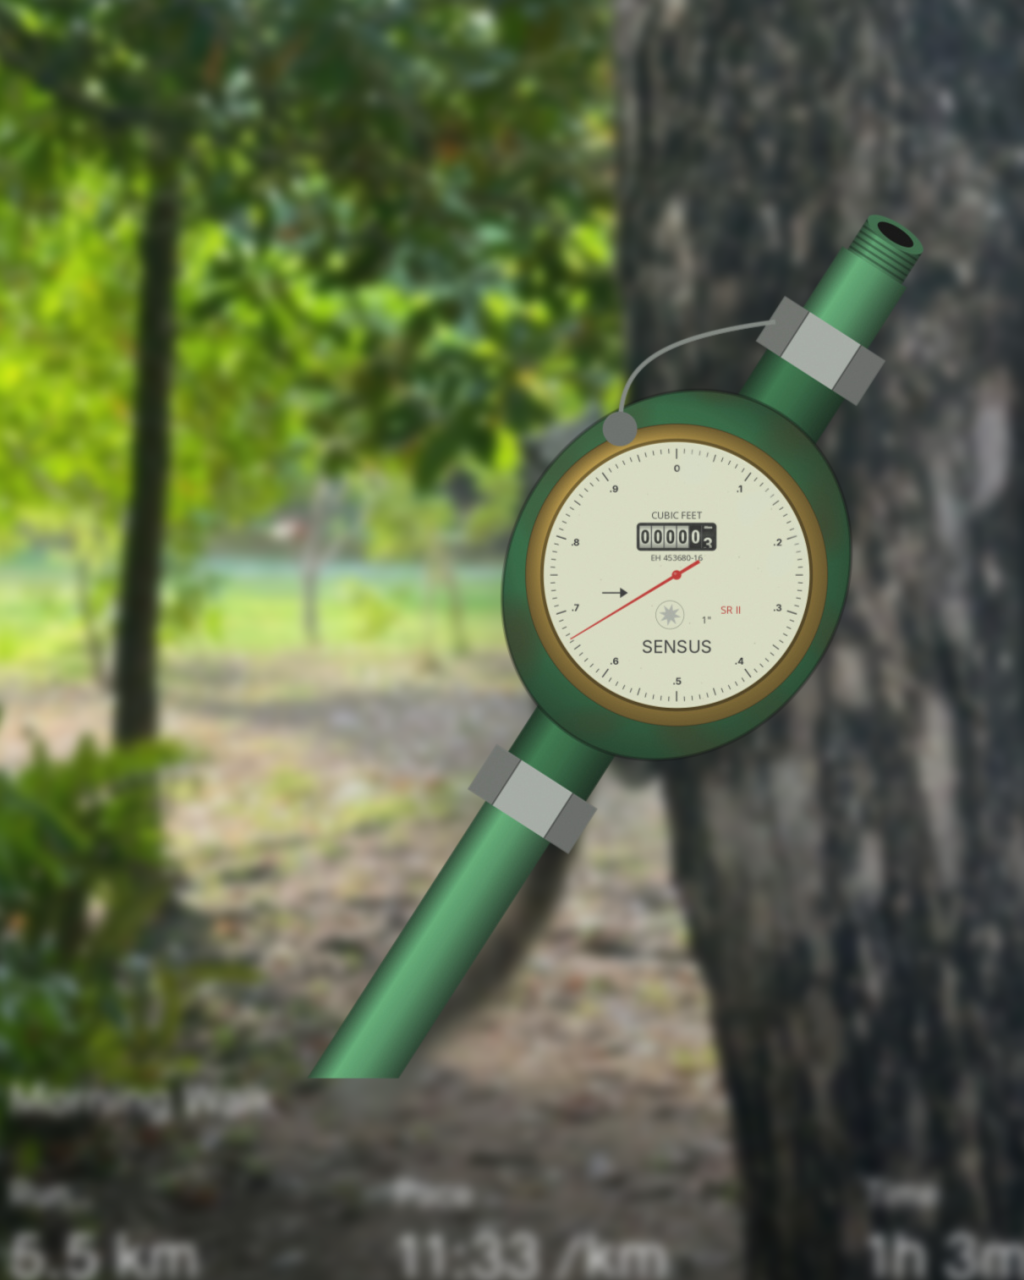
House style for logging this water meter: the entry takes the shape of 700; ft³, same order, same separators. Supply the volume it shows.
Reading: 2.66; ft³
